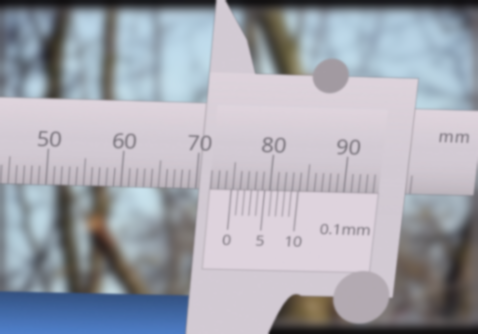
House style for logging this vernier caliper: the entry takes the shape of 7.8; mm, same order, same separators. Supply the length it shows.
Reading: 74.8; mm
